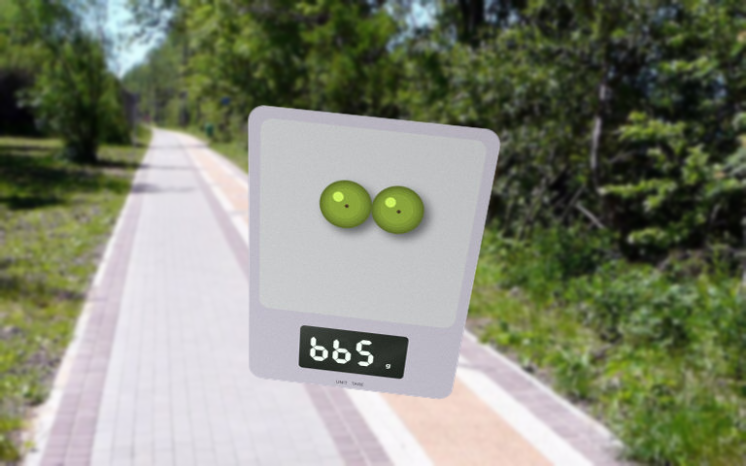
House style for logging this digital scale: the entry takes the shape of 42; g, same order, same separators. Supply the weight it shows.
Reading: 665; g
